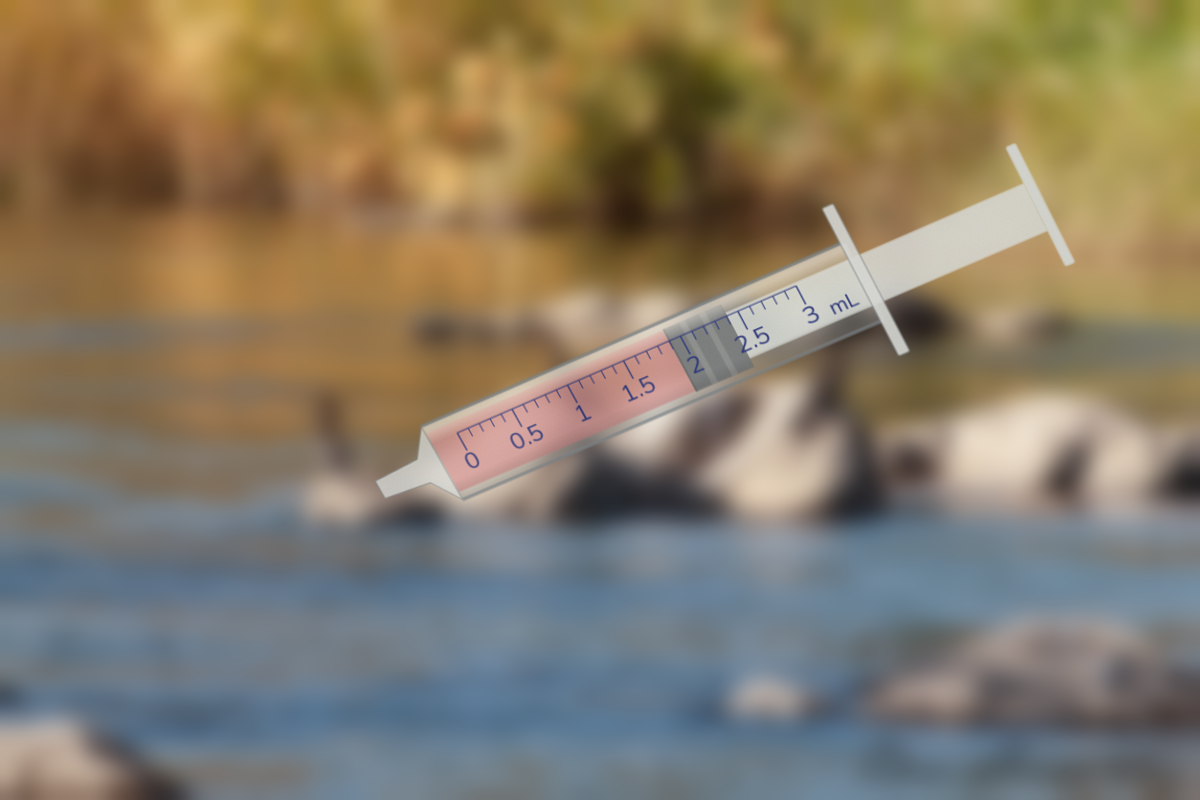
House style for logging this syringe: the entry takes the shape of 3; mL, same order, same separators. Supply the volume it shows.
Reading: 1.9; mL
